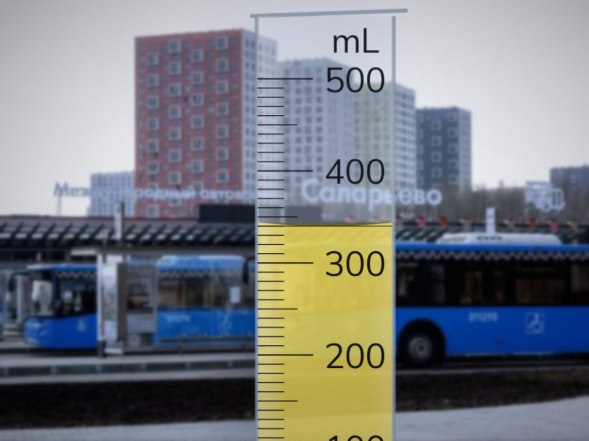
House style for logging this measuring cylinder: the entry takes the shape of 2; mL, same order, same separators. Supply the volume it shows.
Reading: 340; mL
